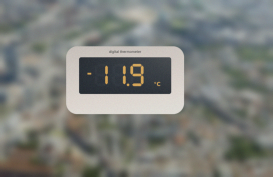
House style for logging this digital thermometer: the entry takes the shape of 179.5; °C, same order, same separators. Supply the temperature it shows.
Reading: -11.9; °C
